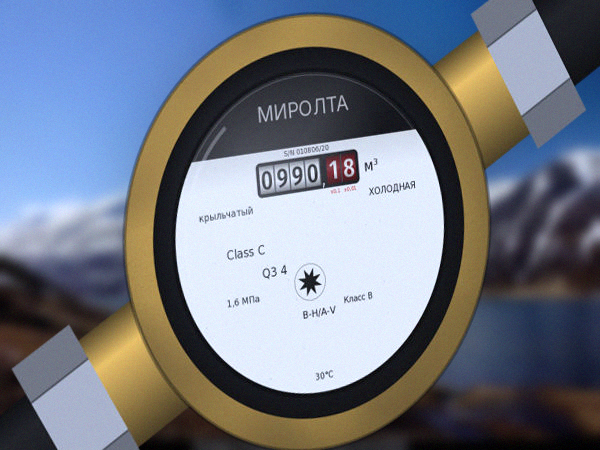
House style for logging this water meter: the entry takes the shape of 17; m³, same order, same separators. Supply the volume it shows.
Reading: 990.18; m³
